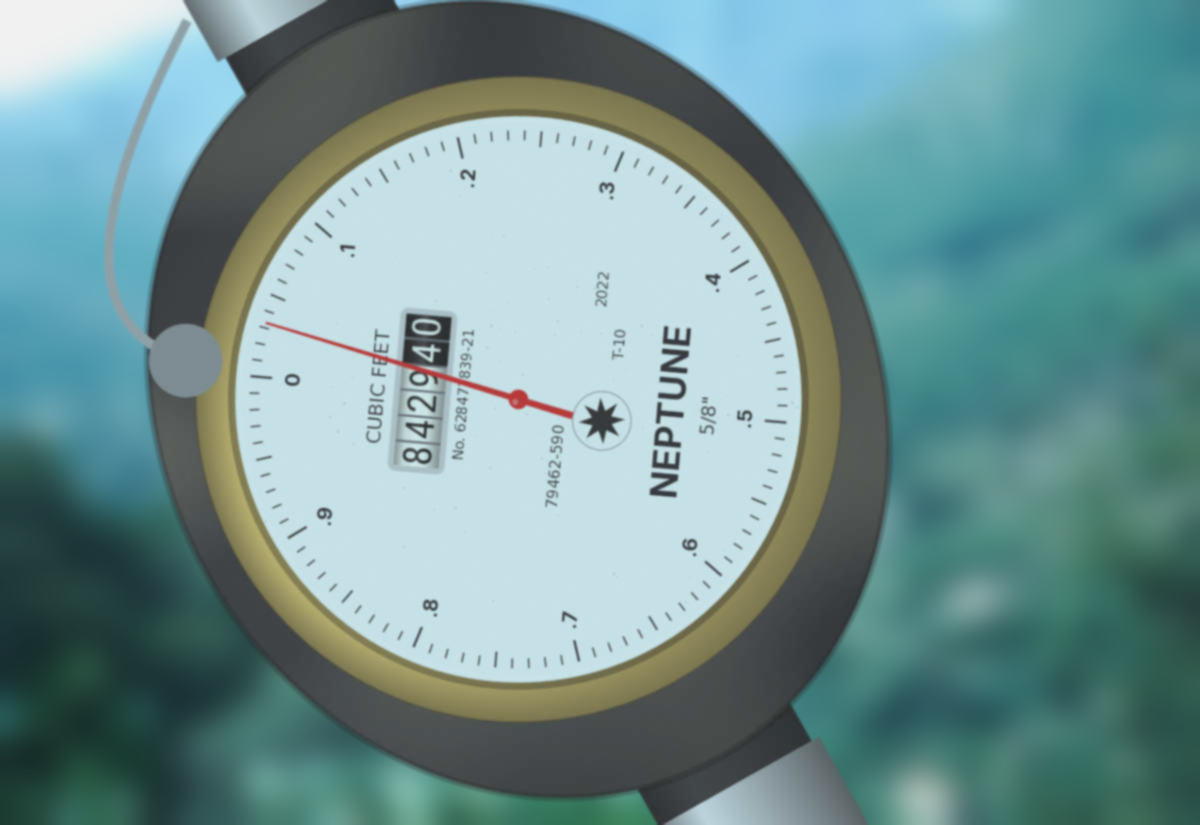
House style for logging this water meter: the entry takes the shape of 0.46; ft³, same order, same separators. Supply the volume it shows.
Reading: 842940.03; ft³
